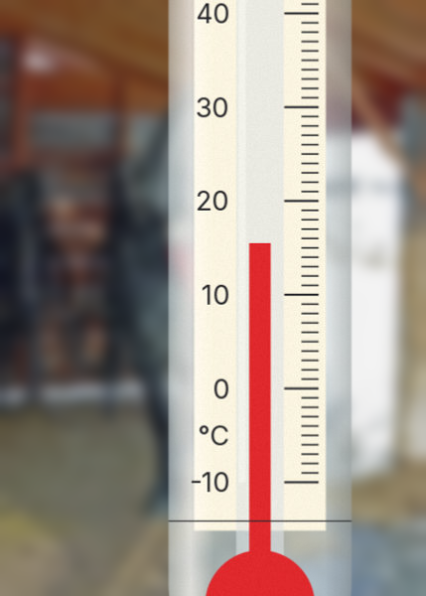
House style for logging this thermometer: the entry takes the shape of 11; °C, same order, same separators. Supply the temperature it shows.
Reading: 15.5; °C
